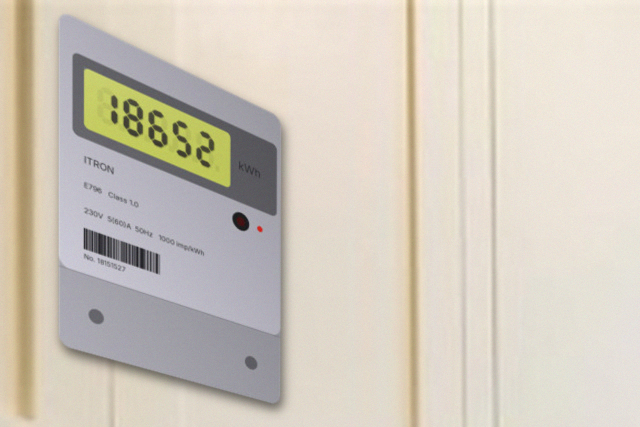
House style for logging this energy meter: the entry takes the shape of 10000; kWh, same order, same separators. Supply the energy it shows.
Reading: 18652; kWh
